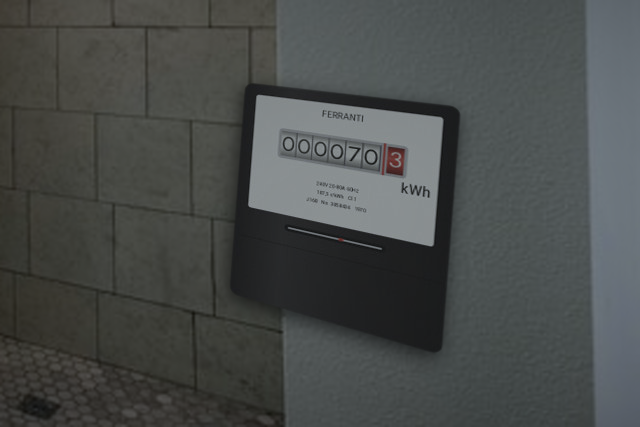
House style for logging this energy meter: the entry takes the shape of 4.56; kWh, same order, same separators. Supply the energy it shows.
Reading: 70.3; kWh
